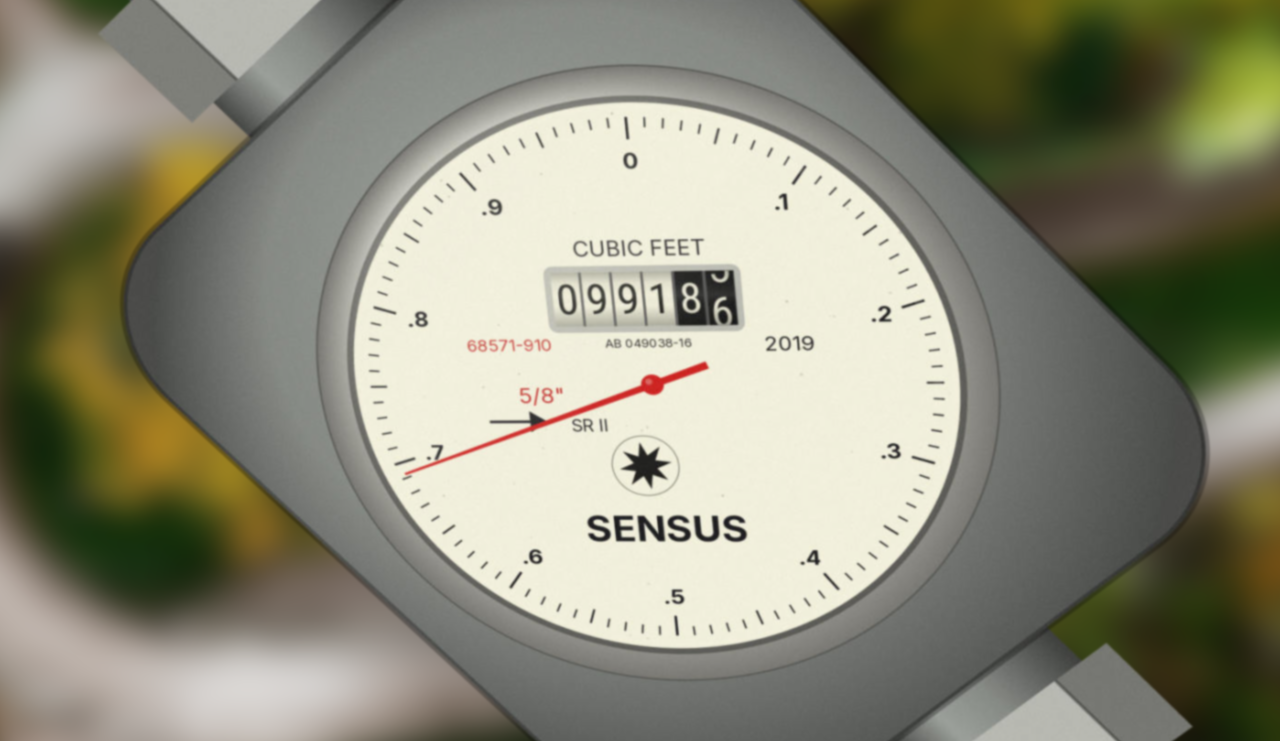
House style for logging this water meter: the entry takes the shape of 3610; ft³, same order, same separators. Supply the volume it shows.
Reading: 99185.69; ft³
